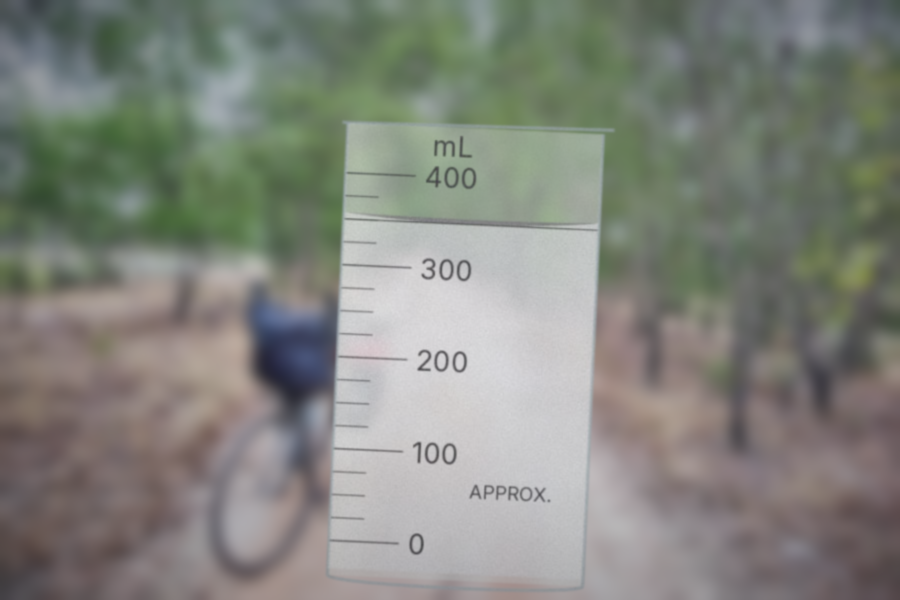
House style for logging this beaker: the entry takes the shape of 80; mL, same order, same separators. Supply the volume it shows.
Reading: 350; mL
